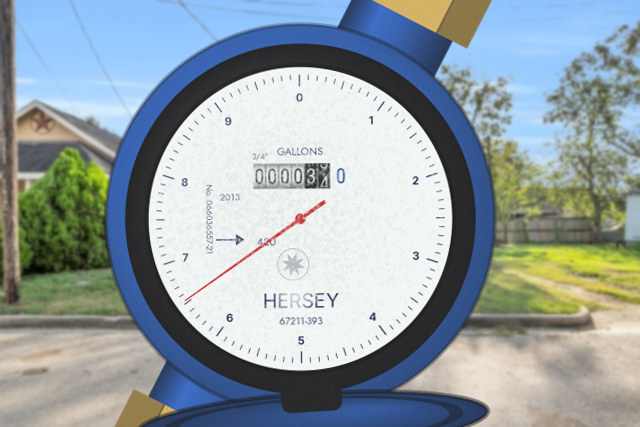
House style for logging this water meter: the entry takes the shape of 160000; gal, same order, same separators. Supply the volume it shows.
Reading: 336.5; gal
